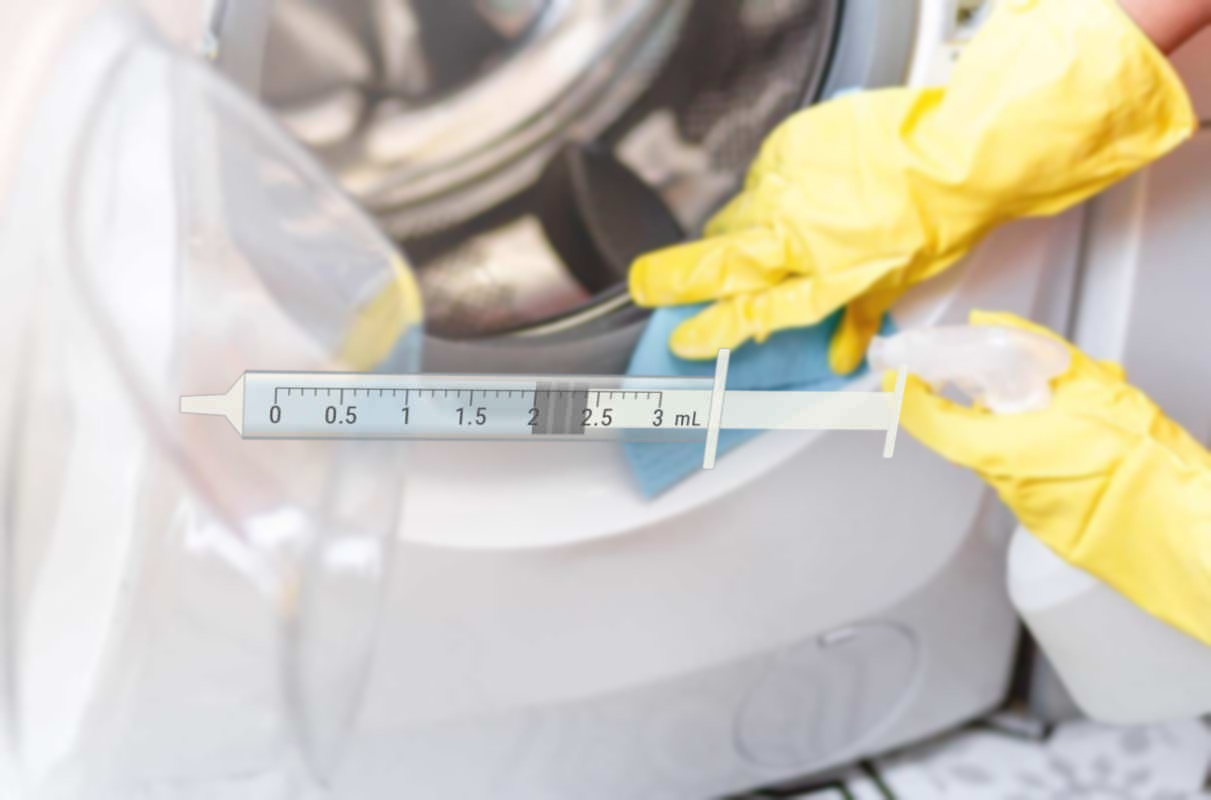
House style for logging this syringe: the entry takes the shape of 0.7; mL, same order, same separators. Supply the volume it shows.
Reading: 2; mL
